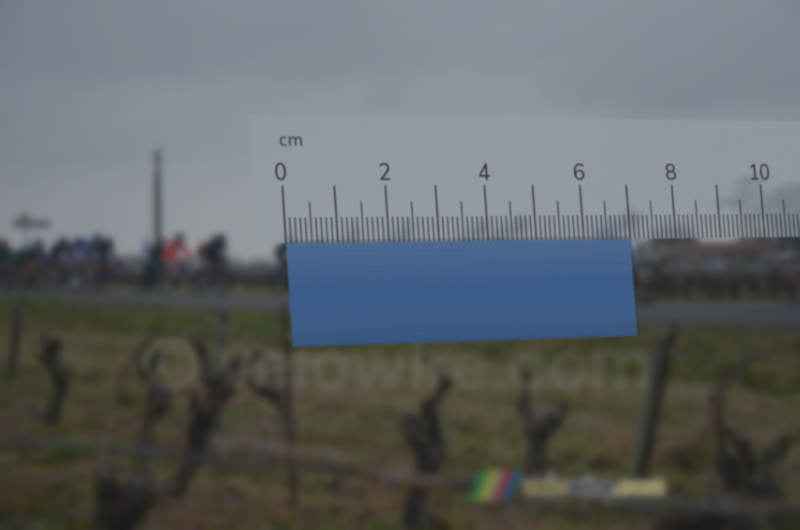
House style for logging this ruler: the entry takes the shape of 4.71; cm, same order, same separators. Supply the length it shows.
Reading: 7; cm
